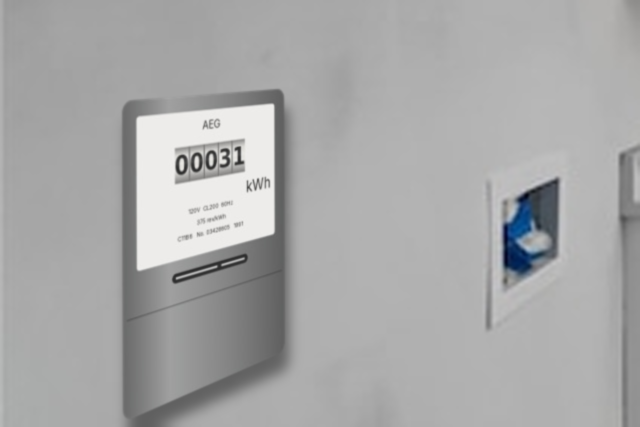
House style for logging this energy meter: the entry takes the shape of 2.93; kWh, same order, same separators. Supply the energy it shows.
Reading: 31; kWh
